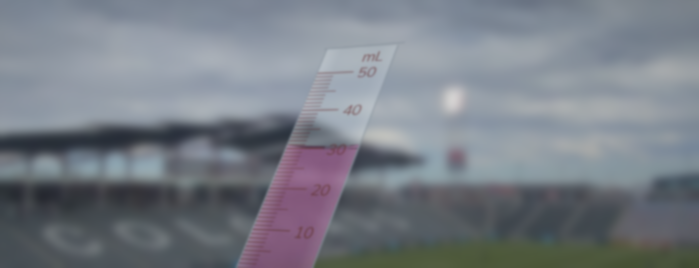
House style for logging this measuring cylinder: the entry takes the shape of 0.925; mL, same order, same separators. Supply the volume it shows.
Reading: 30; mL
